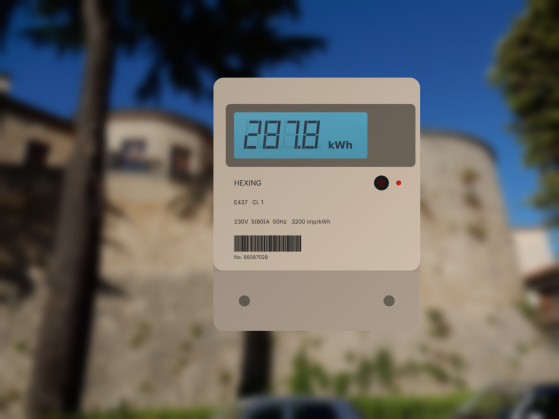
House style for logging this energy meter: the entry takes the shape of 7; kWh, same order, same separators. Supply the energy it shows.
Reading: 287.8; kWh
